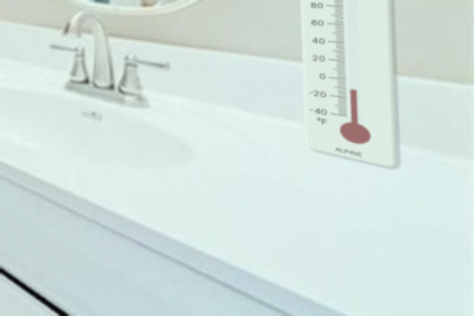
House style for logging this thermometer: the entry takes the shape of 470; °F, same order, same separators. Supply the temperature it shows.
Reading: -10; °F
